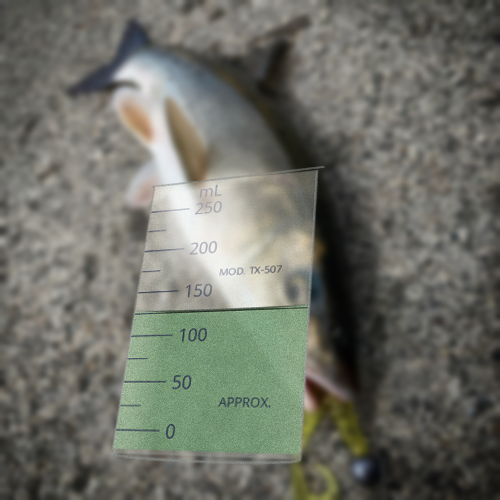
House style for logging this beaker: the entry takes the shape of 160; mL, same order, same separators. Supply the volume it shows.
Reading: 125; mL
